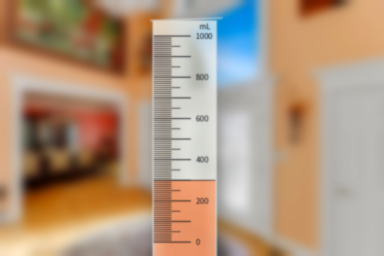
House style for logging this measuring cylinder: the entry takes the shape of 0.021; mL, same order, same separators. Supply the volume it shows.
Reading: 300; mL
